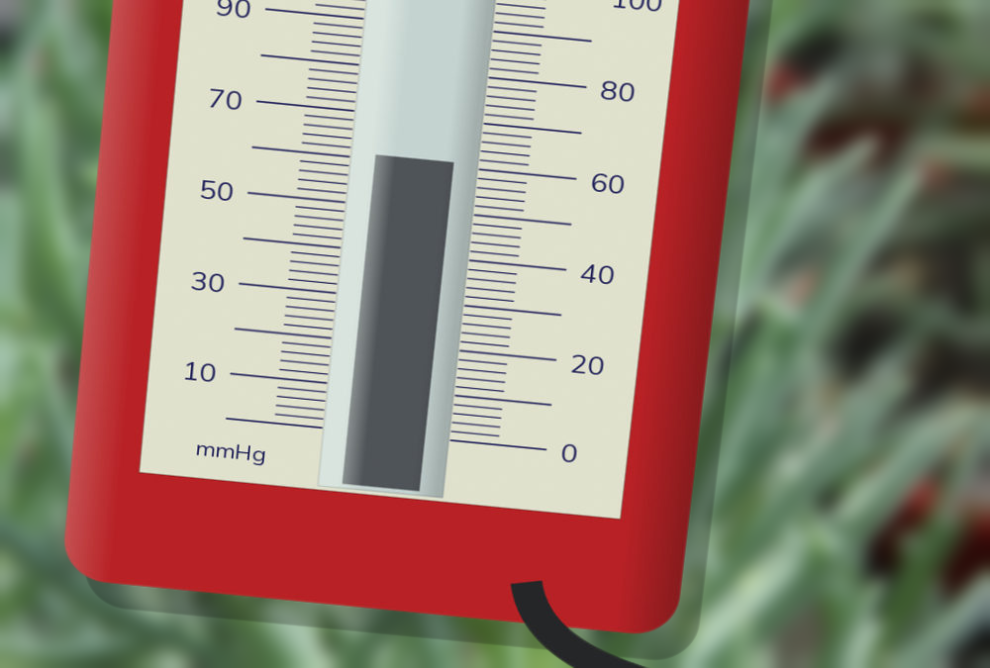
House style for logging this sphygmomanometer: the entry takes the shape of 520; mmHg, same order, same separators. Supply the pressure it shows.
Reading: 61; mmHg
